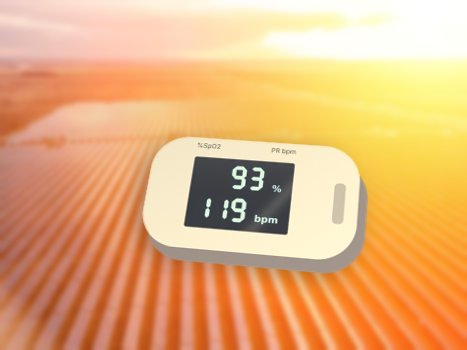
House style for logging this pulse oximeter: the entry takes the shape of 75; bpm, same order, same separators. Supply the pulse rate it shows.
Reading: 119; bpm
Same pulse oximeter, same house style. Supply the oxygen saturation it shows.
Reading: 93; %
